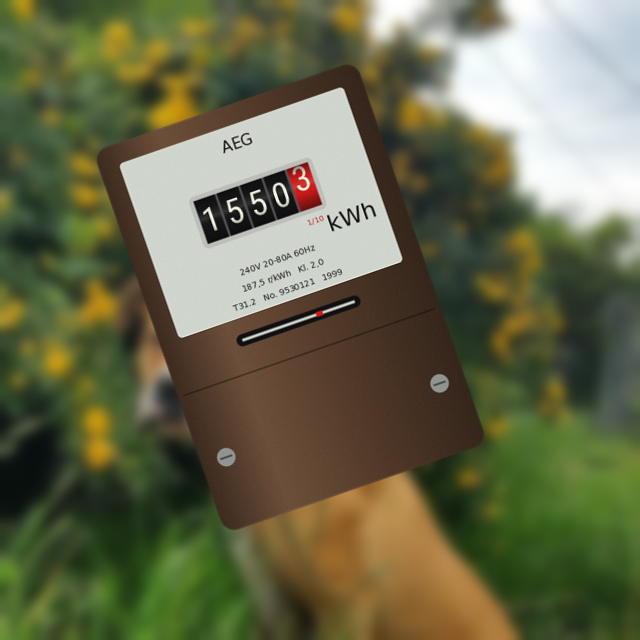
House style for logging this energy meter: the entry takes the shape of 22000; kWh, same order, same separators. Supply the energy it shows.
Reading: 1550.3; kWh
